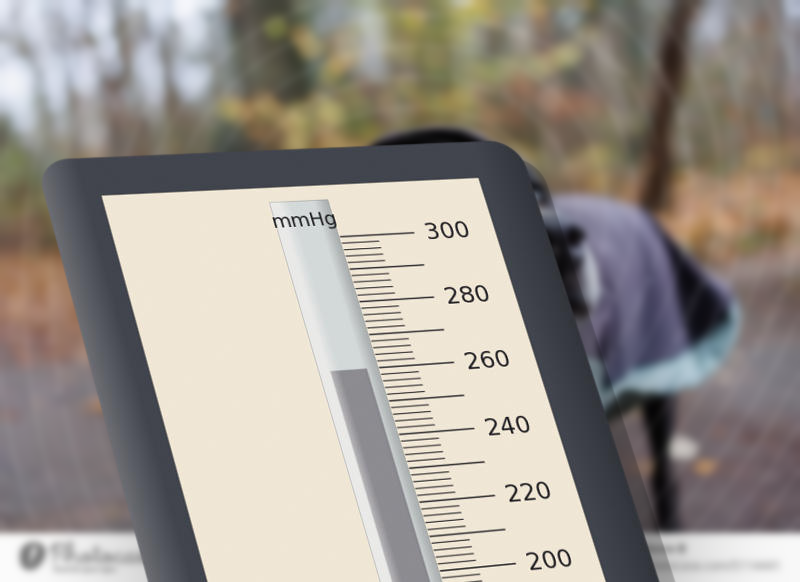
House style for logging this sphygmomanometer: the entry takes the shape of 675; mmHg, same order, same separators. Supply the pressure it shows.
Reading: 260; mmHg
